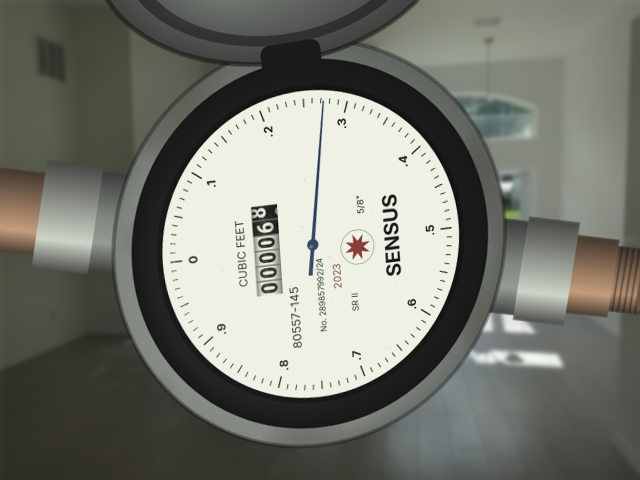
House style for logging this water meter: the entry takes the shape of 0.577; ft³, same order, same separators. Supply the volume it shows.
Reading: 68.27; ft³
